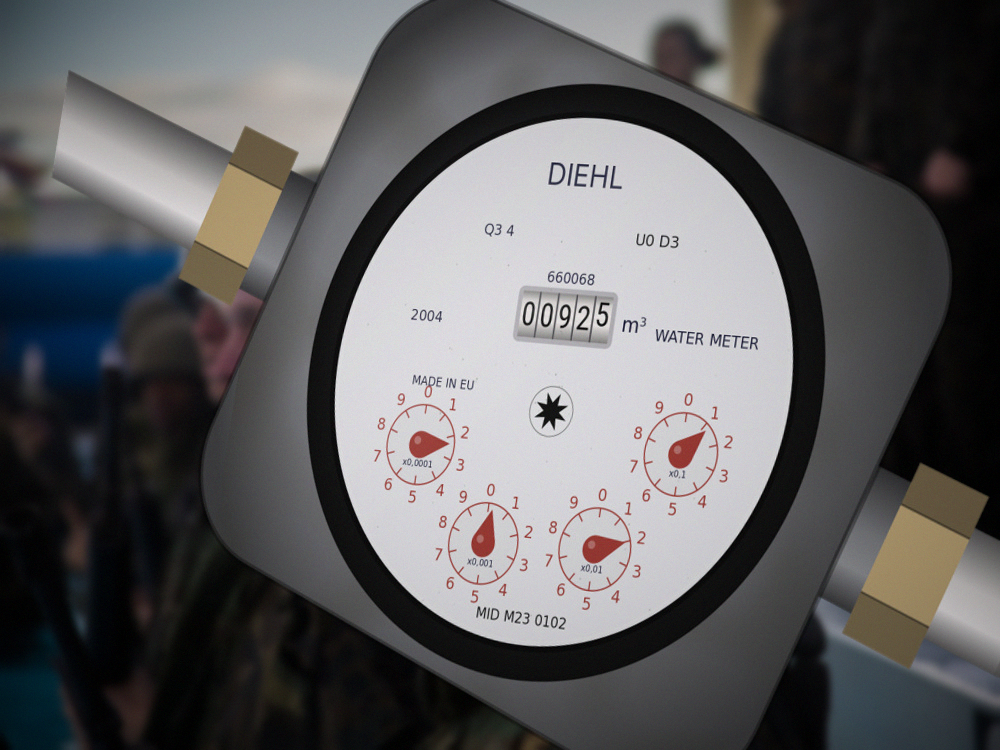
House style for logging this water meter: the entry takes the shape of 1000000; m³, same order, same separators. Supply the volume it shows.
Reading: 925.1202; m³
